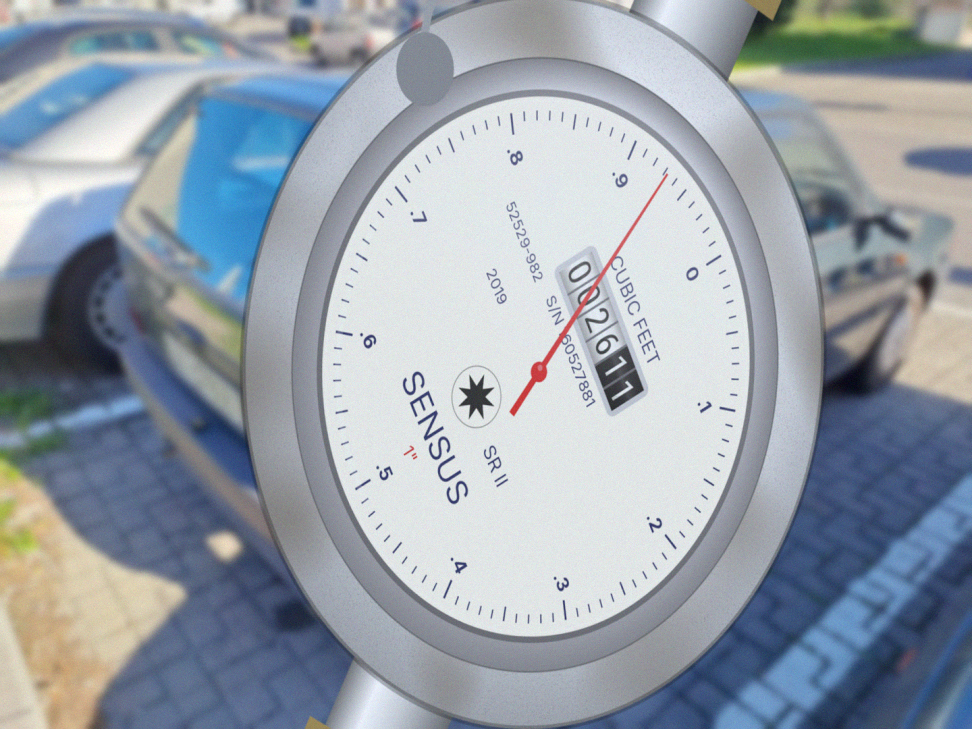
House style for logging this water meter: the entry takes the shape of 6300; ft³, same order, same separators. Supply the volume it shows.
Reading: 2610.93; ft³
